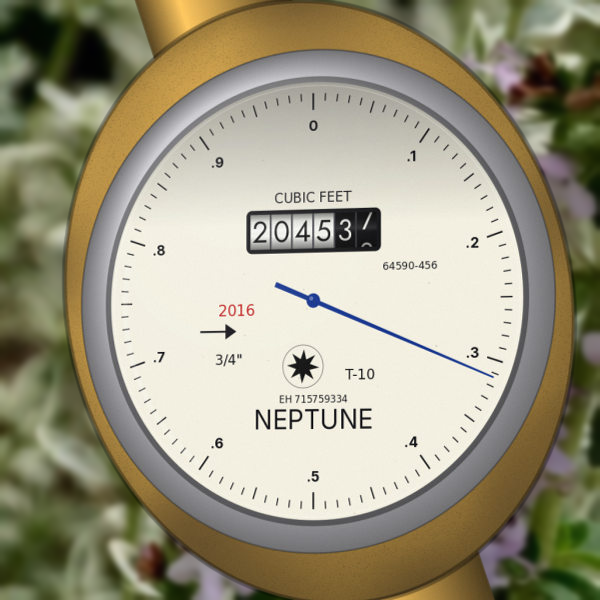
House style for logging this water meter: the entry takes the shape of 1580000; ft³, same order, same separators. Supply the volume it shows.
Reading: 204537.31; ft³
